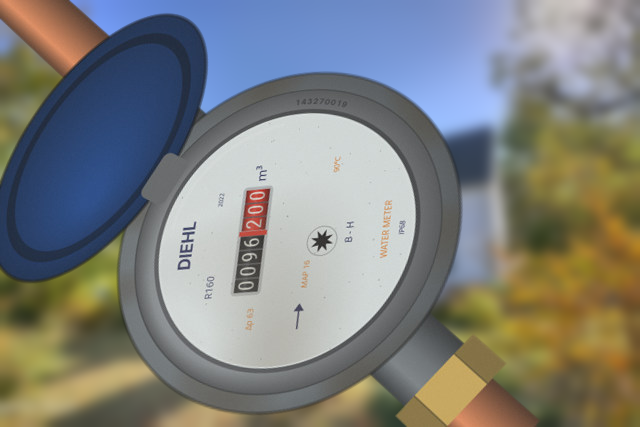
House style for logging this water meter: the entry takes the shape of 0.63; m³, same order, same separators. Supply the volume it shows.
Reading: 96.200; m³
